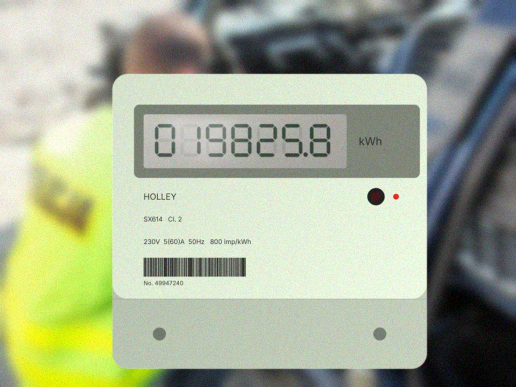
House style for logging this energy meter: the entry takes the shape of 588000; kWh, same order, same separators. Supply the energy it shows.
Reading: 19825.8; kWh
